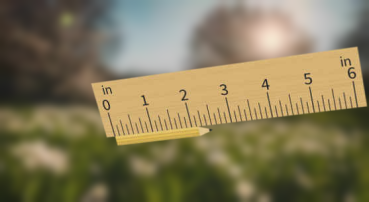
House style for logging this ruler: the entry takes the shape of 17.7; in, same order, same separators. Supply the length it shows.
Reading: 2.5; in
